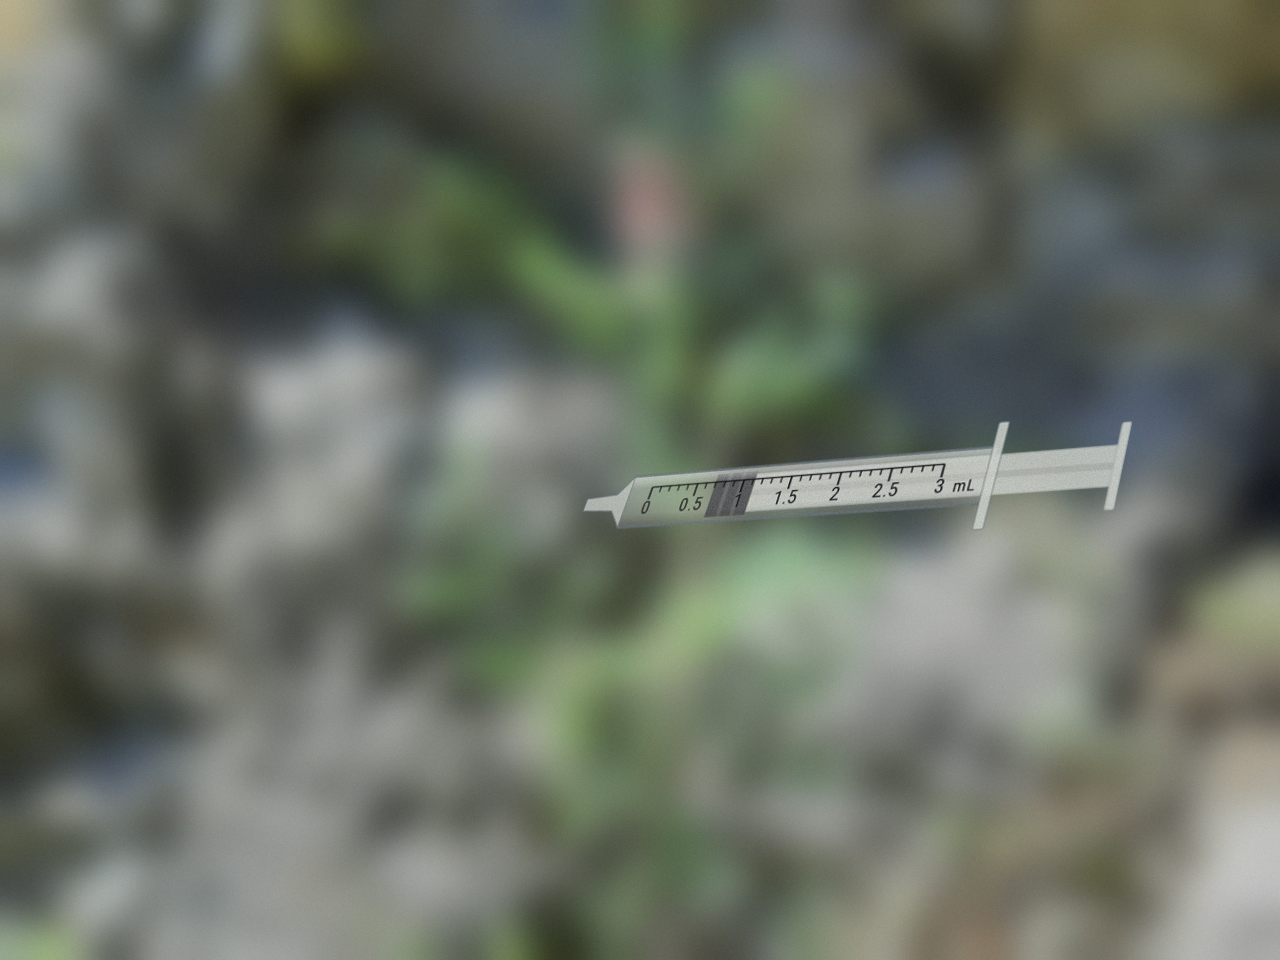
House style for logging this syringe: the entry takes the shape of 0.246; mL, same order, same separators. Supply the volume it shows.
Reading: 0.7; mL
